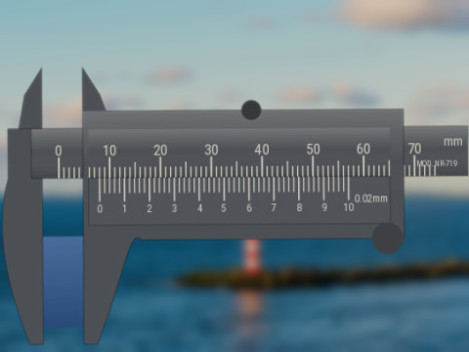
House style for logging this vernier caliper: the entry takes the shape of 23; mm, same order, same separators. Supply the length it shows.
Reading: 8.0; mm
